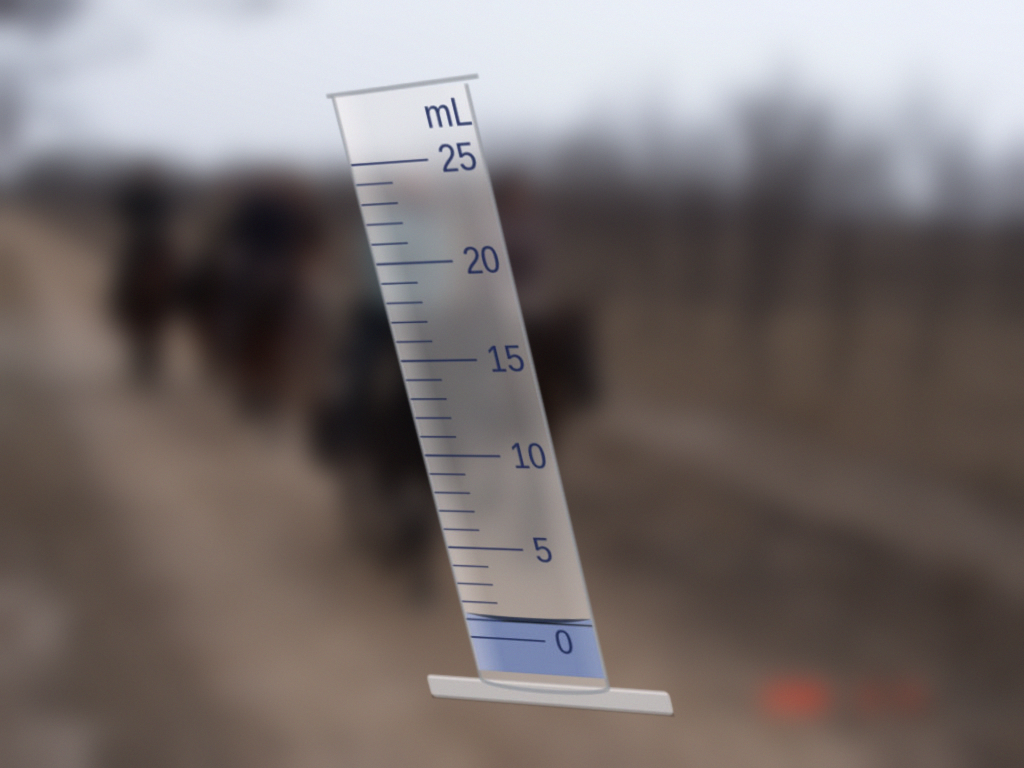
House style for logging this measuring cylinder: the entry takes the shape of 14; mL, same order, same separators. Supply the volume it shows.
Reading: 1; mL
